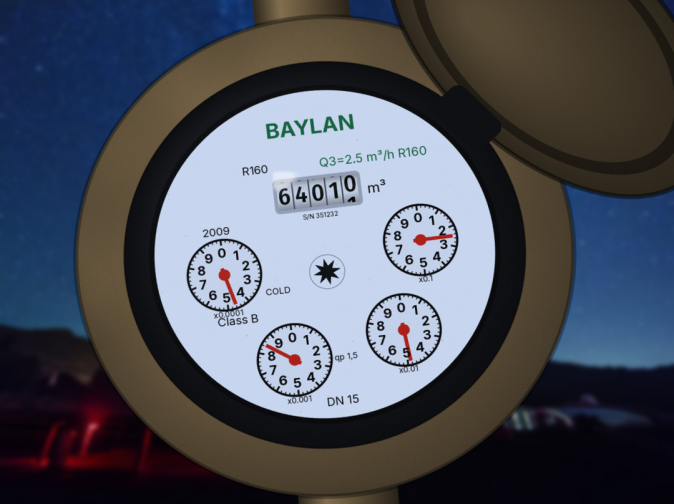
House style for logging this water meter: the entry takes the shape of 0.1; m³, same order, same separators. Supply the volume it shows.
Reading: 64010.2484; m³
